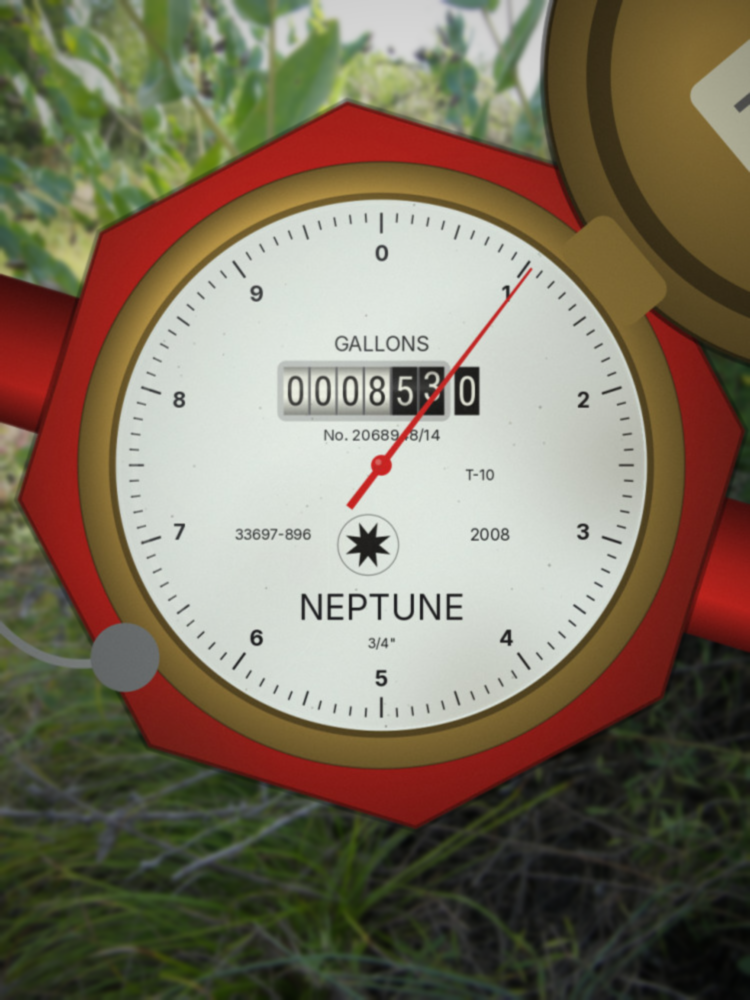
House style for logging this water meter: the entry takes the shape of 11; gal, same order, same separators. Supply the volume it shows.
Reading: 8531.0; gal
